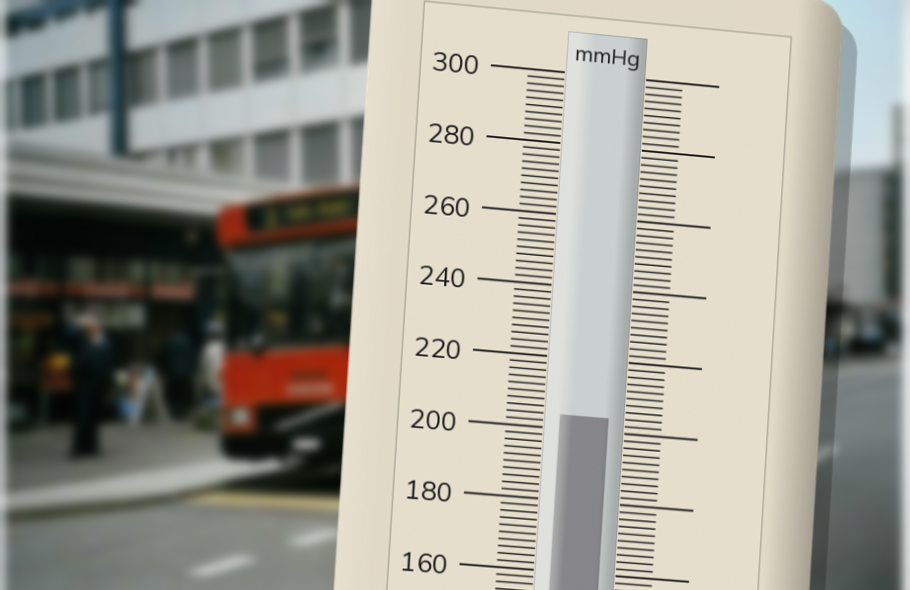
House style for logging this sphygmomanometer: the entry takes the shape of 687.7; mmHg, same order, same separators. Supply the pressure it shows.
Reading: 204; mmHg
